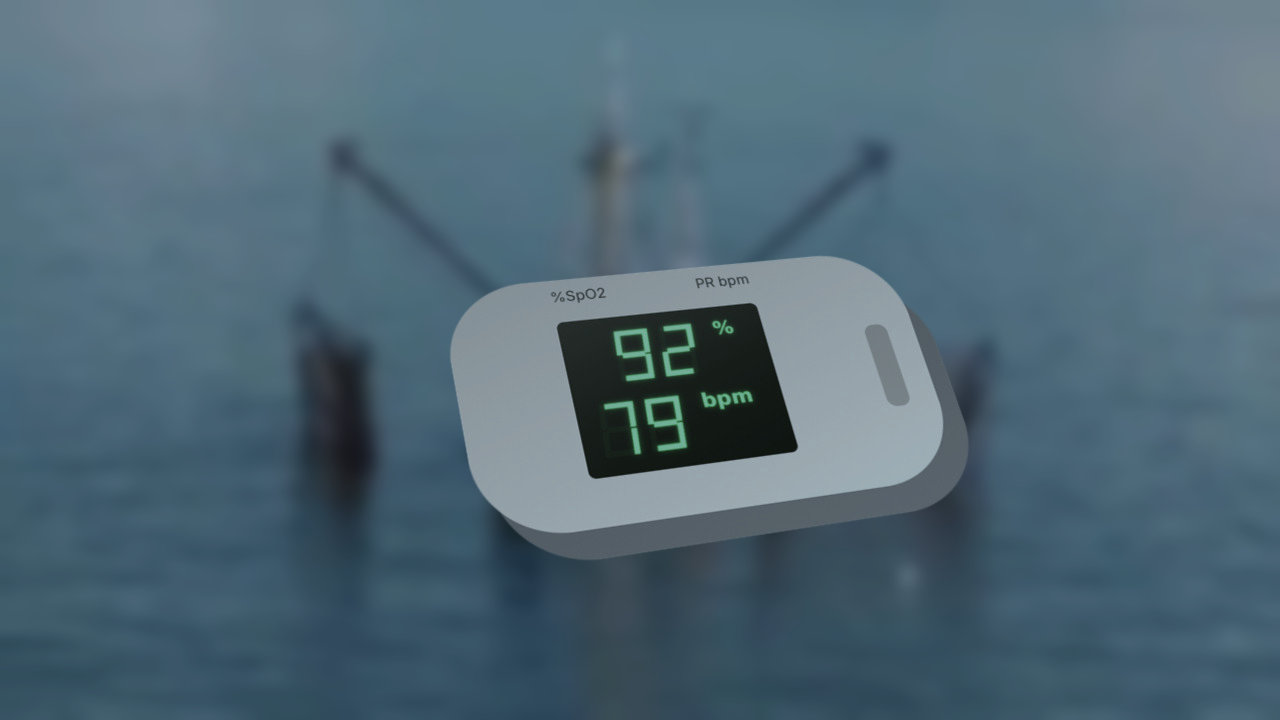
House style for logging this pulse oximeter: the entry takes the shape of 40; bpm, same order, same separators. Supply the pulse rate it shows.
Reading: 79; bpm
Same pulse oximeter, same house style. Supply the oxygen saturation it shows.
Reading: 92; %
